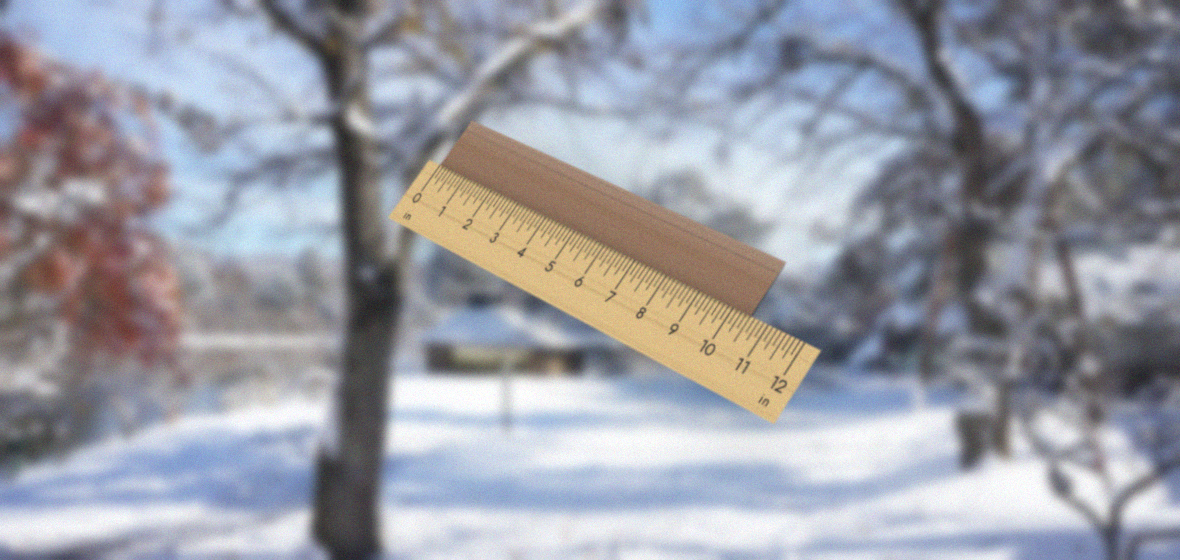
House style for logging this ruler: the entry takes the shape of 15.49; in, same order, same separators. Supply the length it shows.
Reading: 10.5; in
